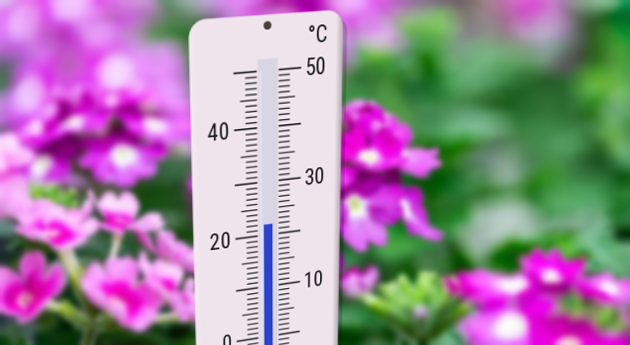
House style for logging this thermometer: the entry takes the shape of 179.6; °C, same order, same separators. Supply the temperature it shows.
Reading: 22; °C
